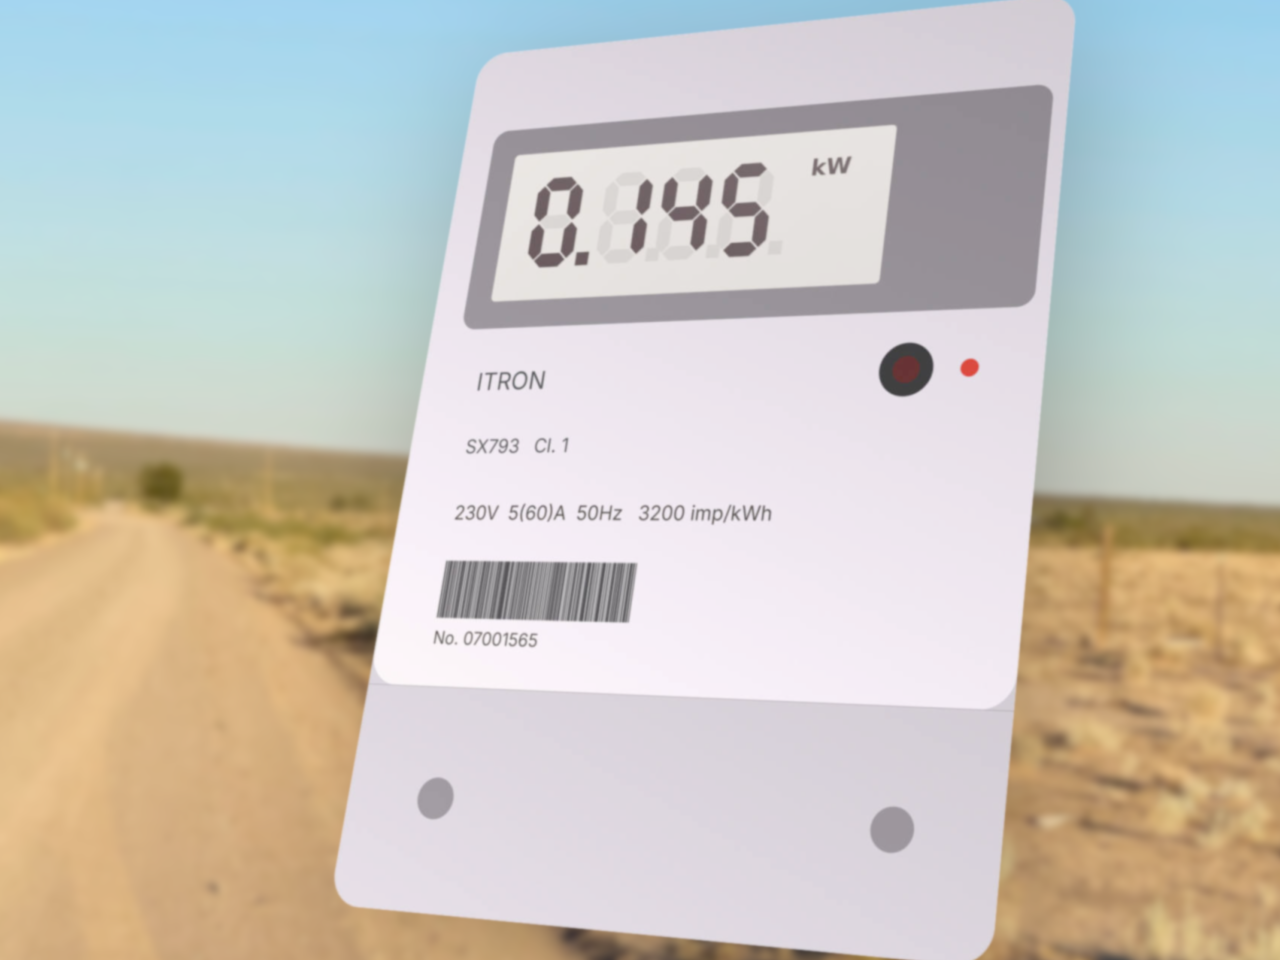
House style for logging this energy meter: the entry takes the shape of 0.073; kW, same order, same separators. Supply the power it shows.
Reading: 0.145; kW
